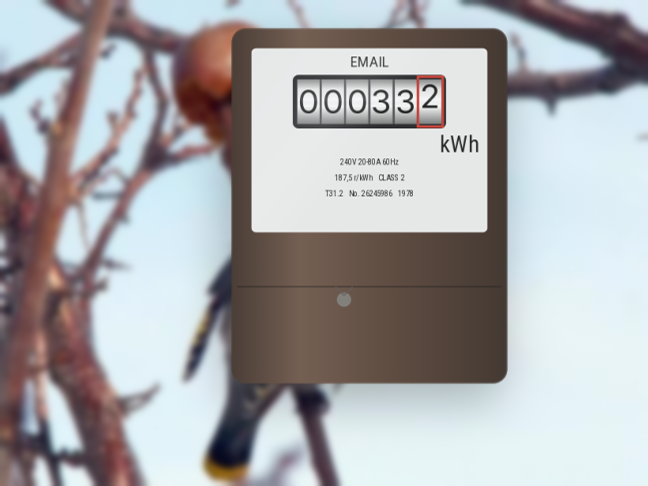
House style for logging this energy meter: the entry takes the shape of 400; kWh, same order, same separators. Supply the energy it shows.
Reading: 33.2; kWh
